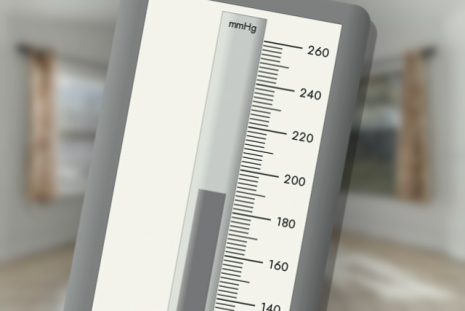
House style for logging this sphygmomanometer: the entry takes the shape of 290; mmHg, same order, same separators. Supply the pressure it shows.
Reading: 188; mmHg
